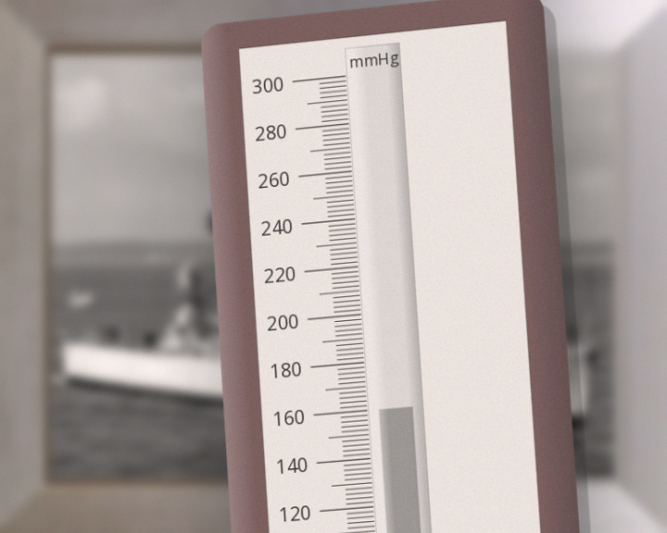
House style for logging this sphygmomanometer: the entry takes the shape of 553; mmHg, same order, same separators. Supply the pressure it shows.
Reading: 160; mmHg
